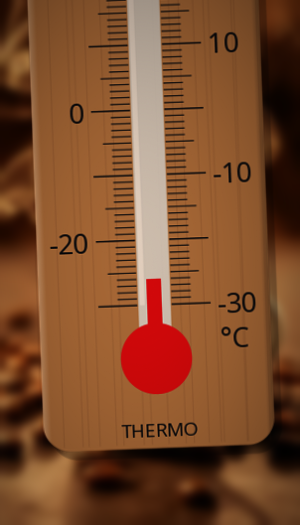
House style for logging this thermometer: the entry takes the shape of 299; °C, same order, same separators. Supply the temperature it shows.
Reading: -26; °C
